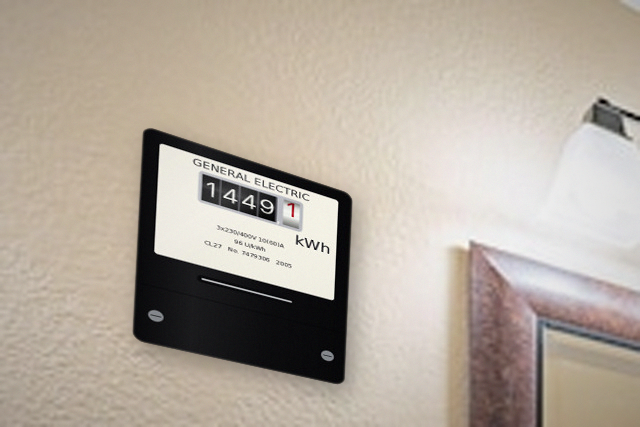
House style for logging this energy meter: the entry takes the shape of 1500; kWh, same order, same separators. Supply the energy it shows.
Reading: 1449.1; kWh
